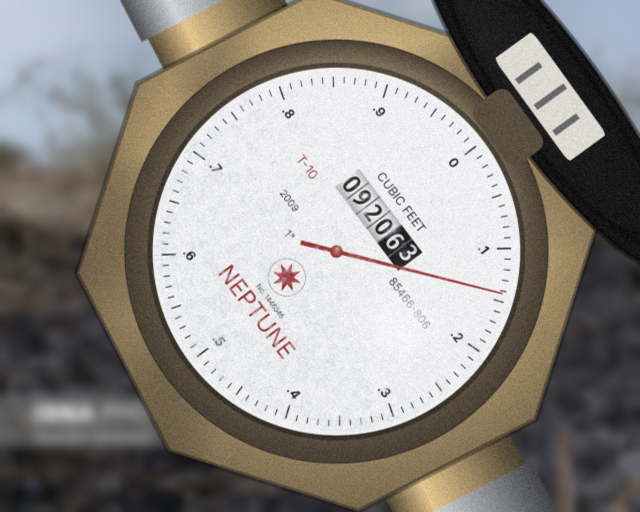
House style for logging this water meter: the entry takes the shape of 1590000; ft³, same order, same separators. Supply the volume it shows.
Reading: 92063.14; ft³
